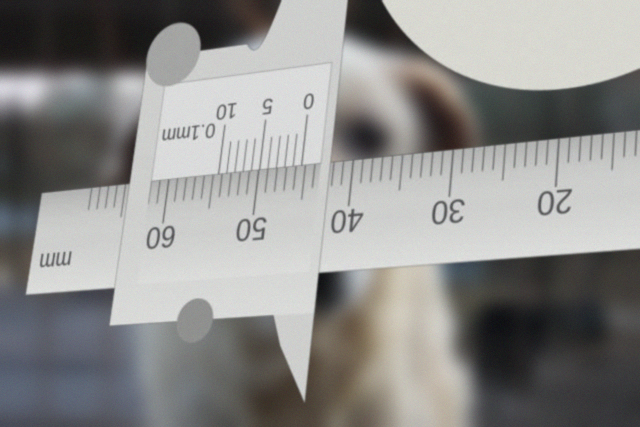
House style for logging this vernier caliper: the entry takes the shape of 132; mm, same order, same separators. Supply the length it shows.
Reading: 45.4; mm
